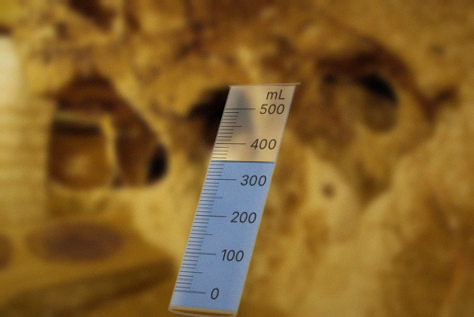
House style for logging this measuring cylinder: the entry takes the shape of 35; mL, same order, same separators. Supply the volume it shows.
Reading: 350; mL
